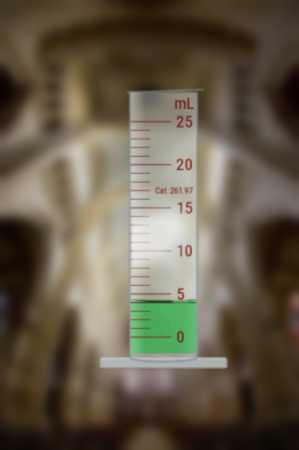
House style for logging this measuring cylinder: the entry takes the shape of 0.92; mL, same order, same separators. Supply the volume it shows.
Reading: 4; mL
